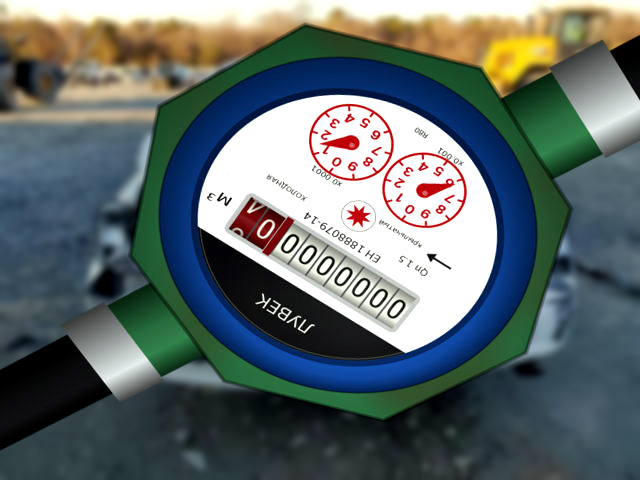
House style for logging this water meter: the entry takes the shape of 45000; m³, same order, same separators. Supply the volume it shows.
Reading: 0.0361; m³
